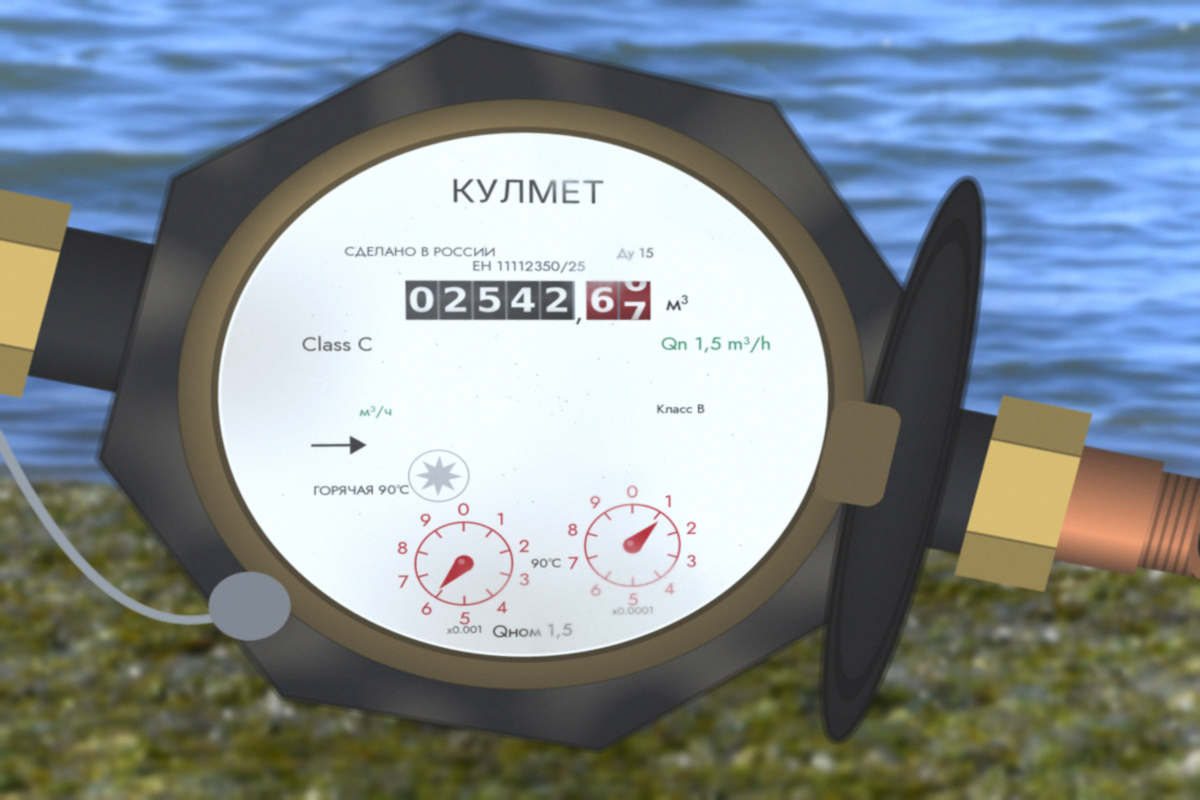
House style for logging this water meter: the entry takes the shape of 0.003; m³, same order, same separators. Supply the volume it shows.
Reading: 2542.6661; m³
